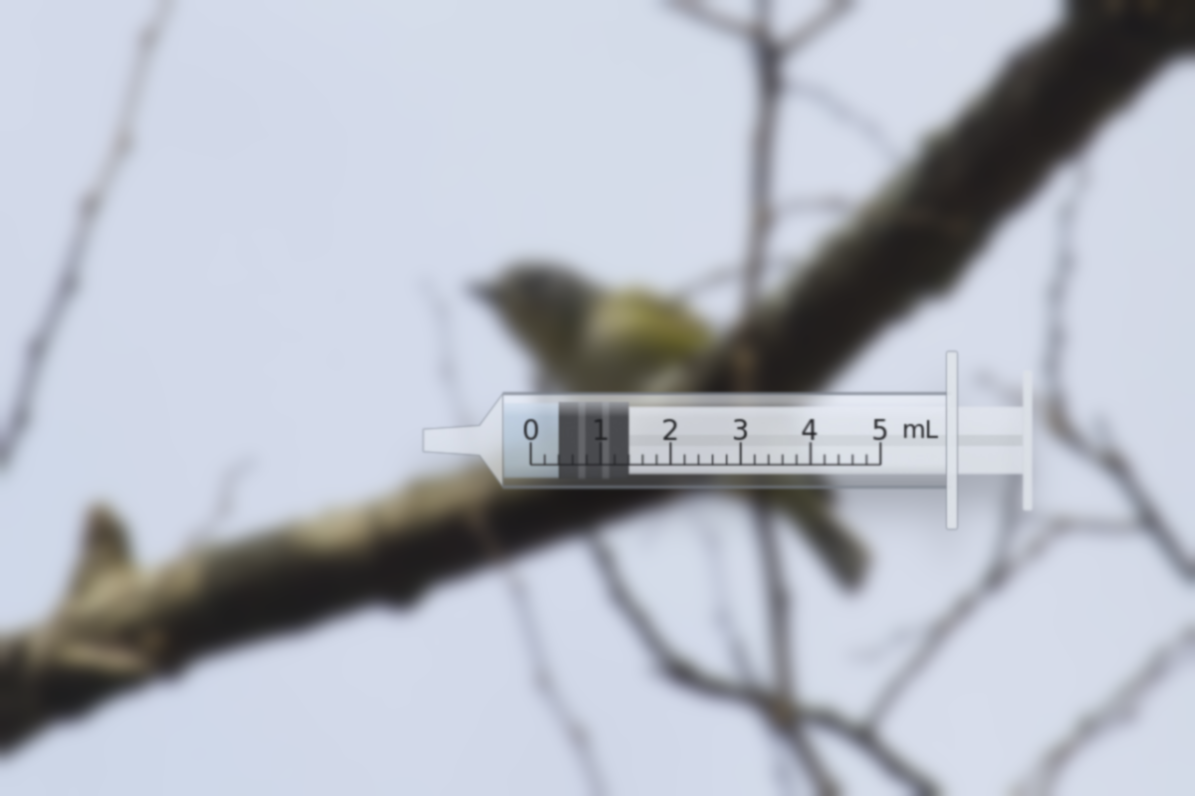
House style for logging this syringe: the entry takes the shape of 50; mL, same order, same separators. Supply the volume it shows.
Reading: 0.4; mL
